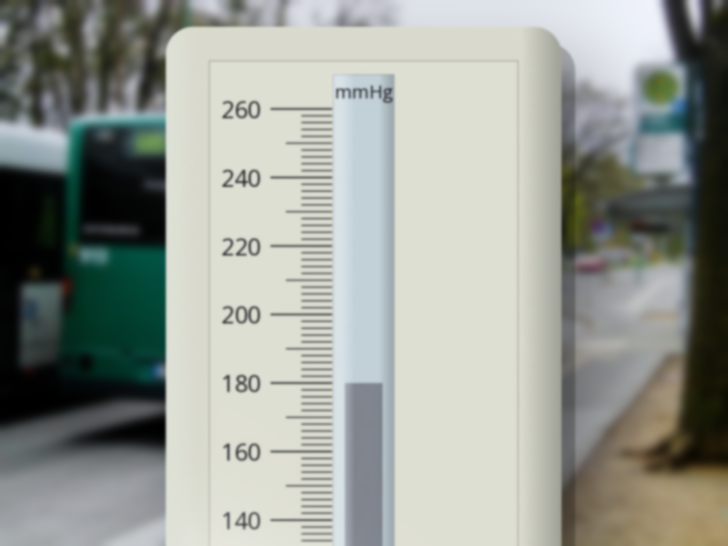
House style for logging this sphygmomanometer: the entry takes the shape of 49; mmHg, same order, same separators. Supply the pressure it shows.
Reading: 180; mmHg
